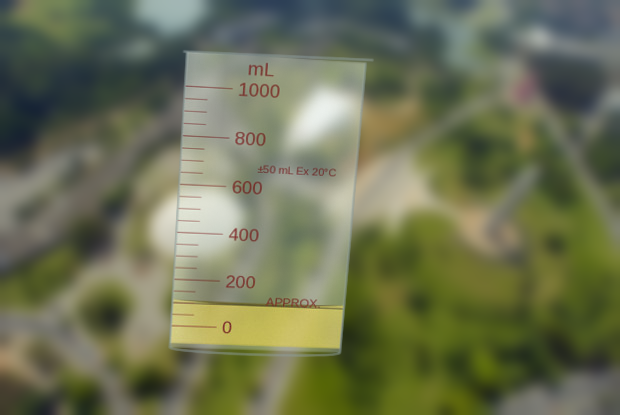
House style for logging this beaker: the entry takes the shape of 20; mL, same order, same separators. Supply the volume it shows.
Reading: 100; mL
